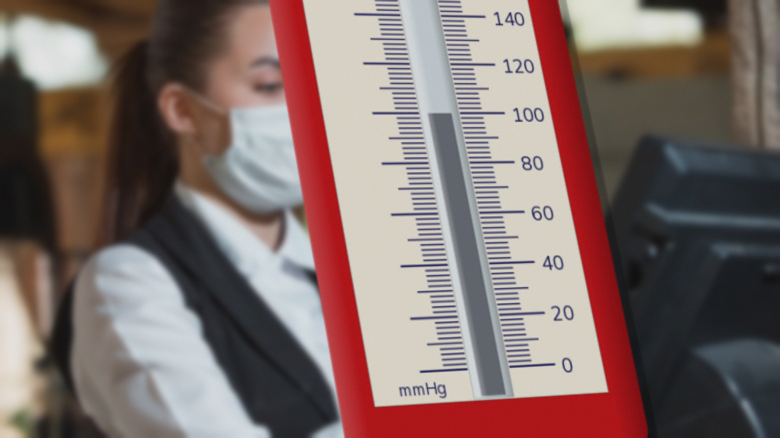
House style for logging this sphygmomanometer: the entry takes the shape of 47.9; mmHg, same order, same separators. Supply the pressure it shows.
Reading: 100; mmHg
